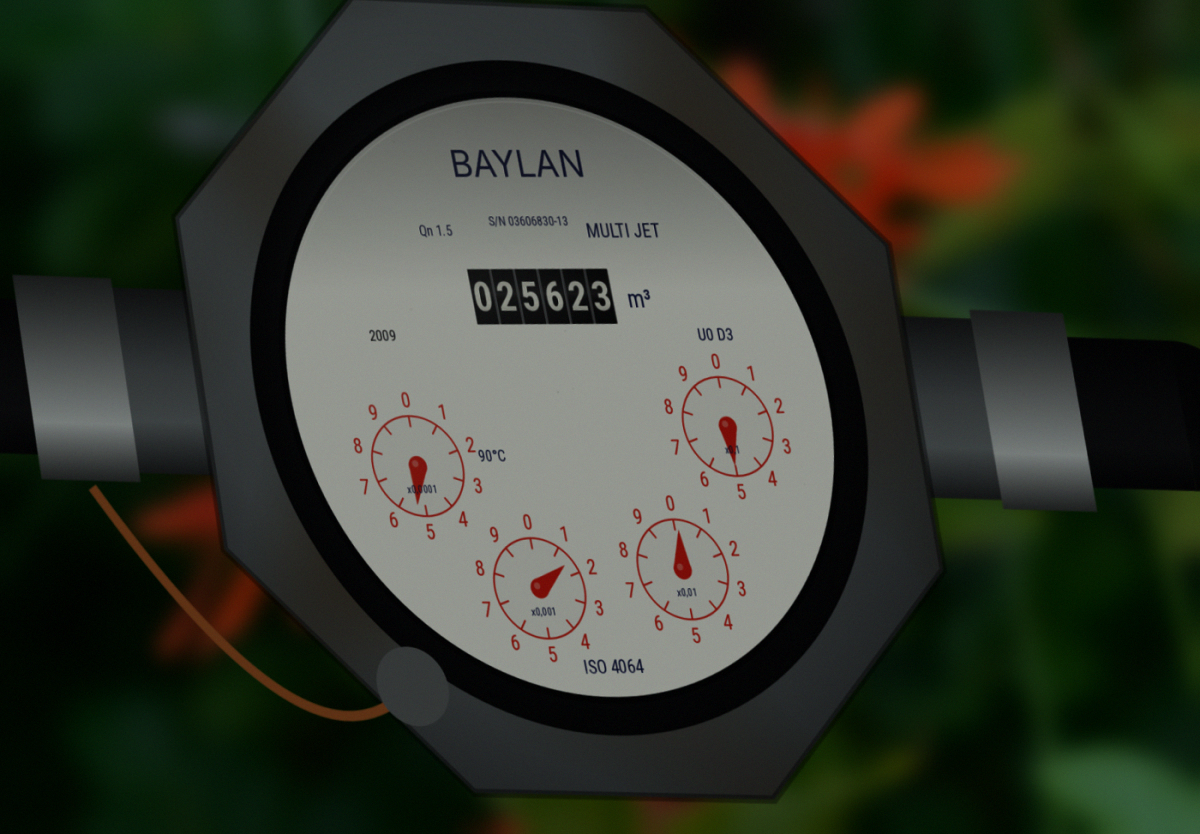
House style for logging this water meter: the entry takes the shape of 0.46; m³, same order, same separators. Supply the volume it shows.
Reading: 25623.5015; m³
